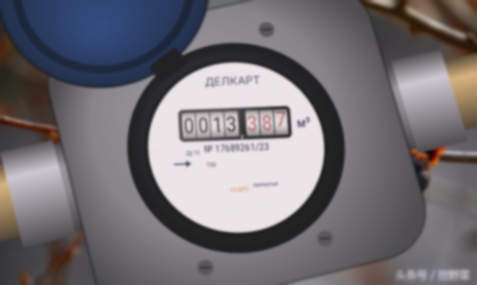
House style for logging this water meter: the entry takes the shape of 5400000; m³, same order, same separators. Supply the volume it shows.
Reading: 13.387; m³
